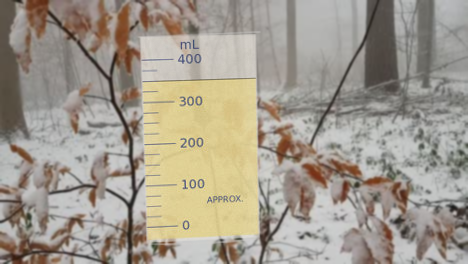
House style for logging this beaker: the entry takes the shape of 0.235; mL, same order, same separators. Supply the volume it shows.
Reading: 350; mL
